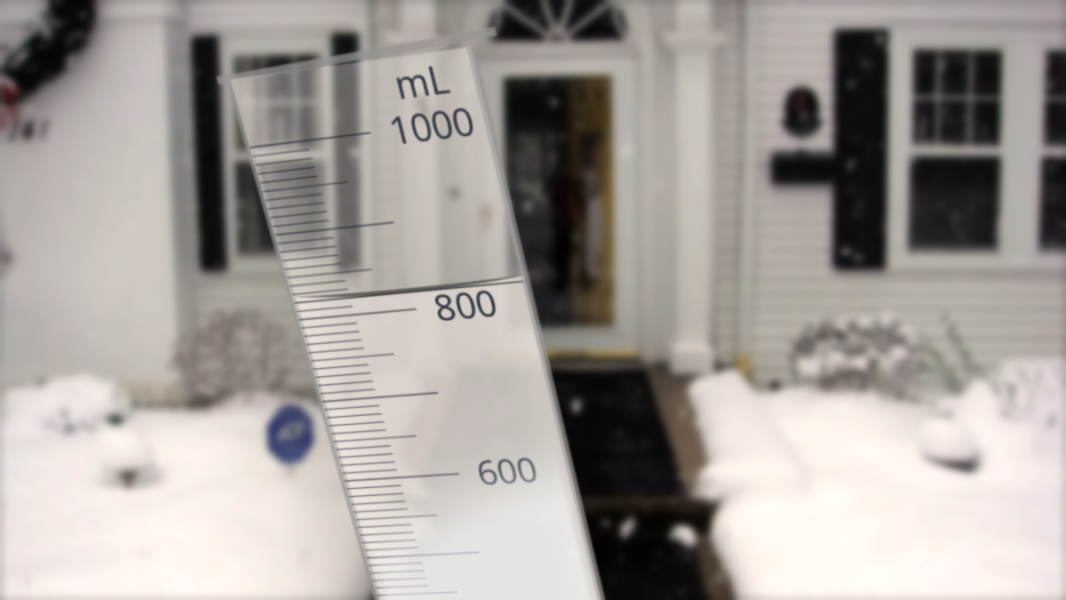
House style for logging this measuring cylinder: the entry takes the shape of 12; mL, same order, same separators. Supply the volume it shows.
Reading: 820; mL
